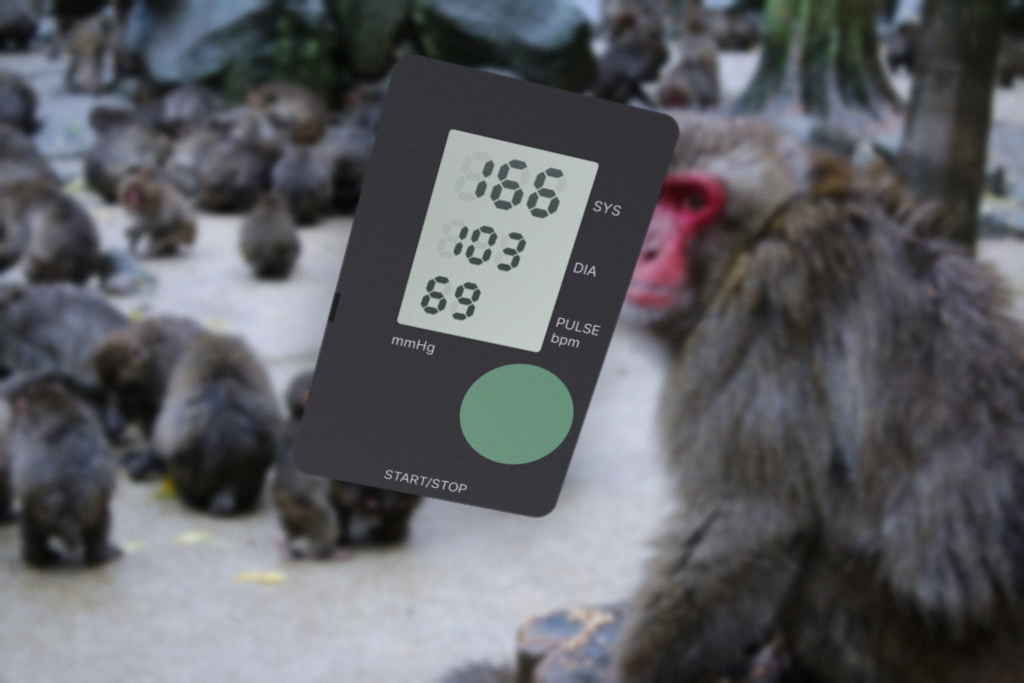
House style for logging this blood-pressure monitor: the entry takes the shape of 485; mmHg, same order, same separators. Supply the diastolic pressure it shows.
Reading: 103; mmHg
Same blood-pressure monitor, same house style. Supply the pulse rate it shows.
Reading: 69; bpm
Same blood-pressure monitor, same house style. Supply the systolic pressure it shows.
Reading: 166; mmHg
